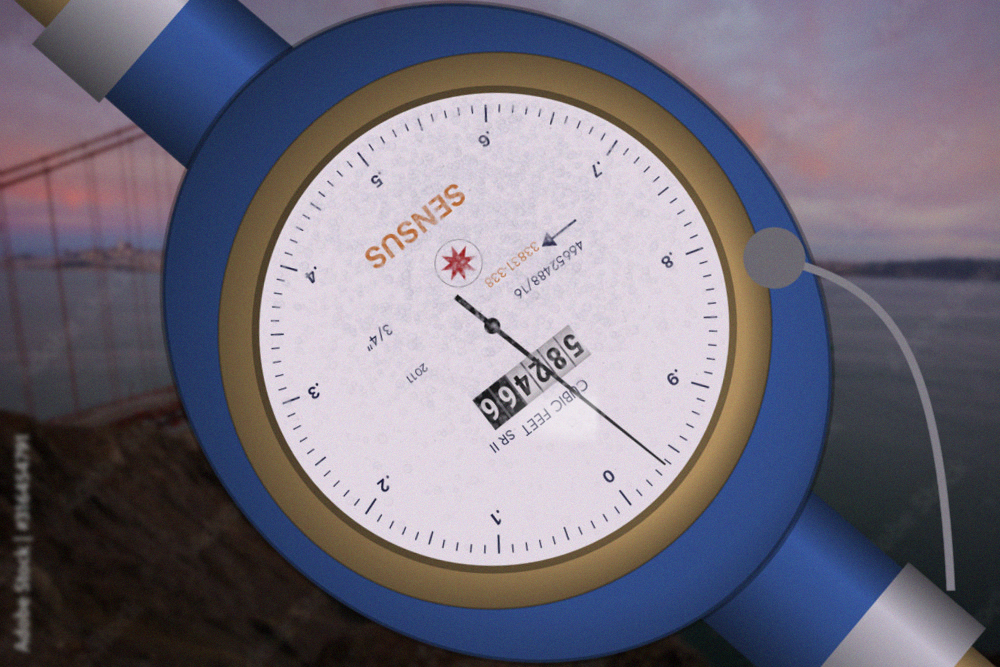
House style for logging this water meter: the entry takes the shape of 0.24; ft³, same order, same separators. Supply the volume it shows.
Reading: 582465.96; ft³
